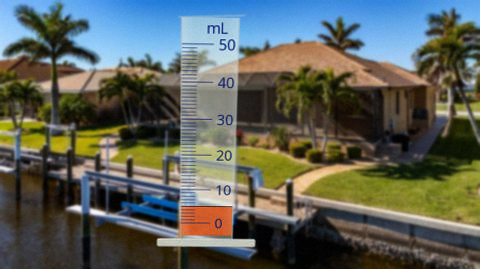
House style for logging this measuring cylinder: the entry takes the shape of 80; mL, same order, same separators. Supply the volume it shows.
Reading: 5; mL
